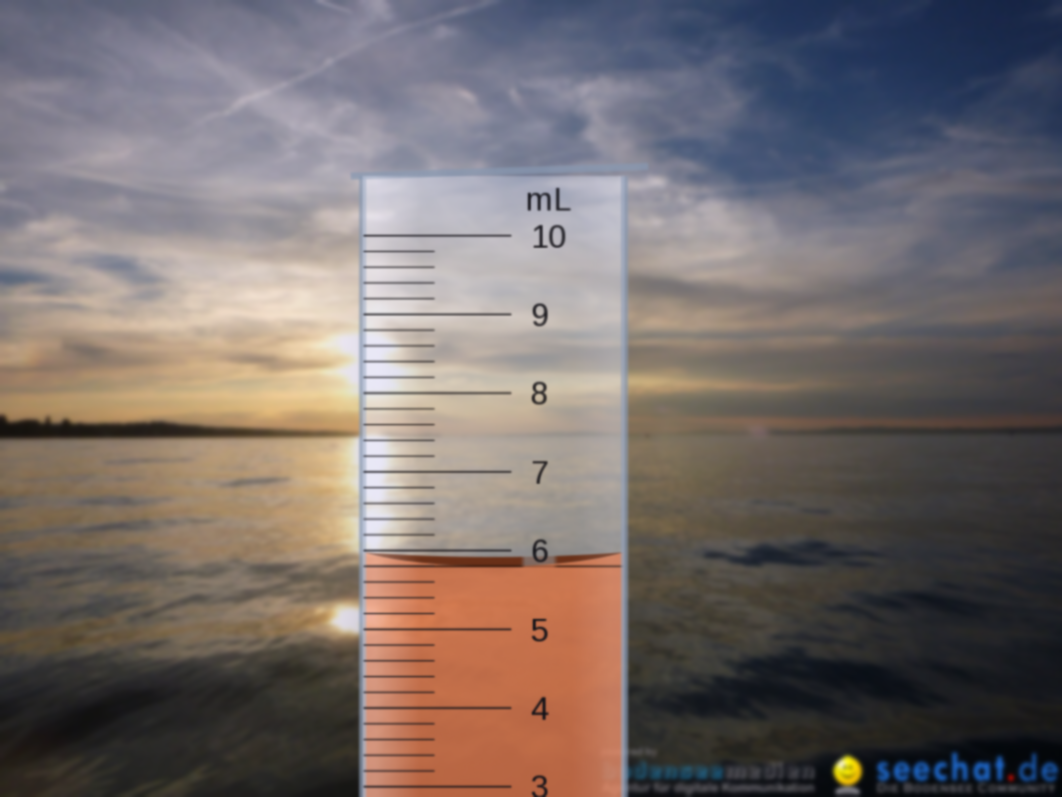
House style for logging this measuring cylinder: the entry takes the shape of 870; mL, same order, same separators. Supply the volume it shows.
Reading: 5.8; mL
